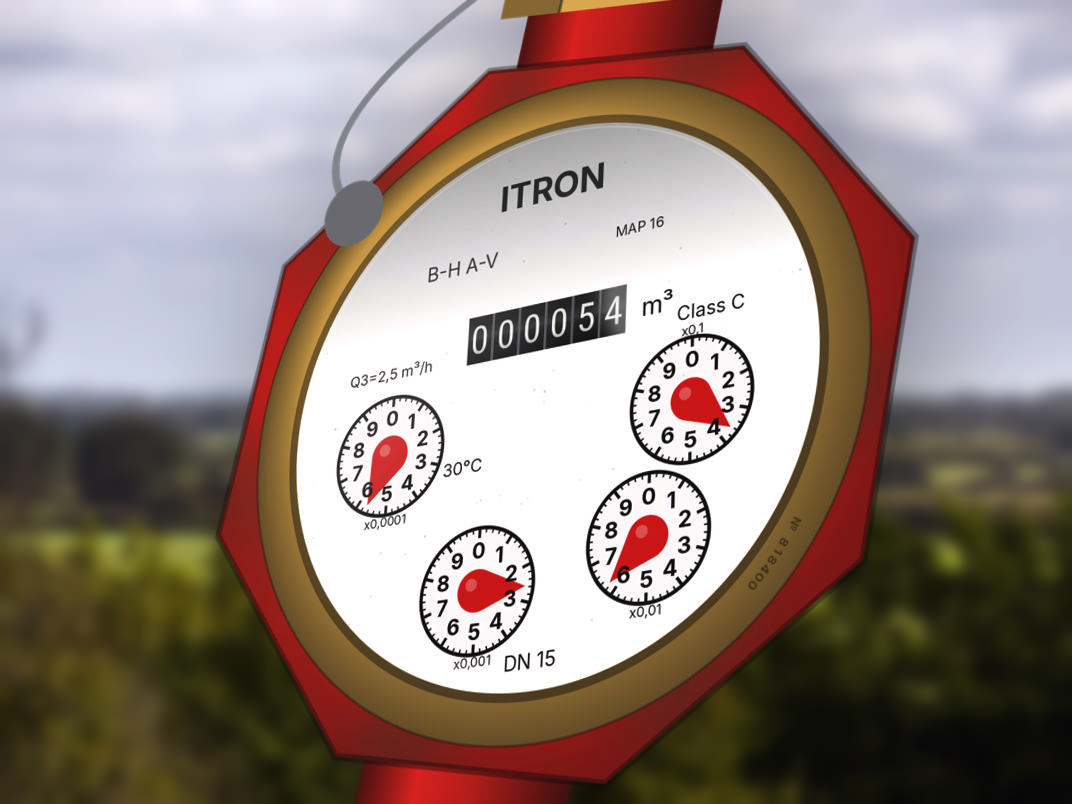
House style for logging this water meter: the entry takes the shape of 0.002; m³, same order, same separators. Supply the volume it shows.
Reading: 54.3625; m³
